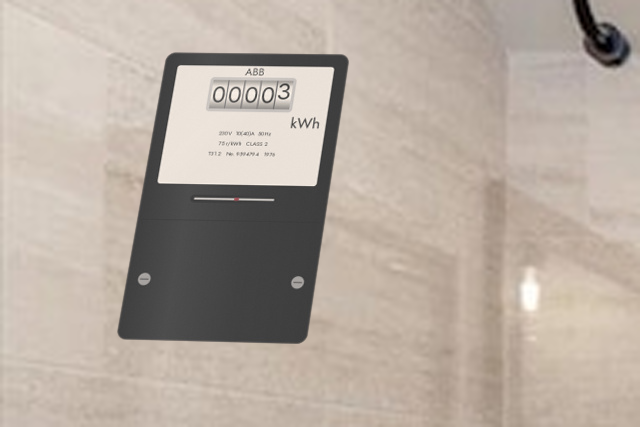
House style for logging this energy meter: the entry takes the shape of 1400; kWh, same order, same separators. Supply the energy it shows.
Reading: 3; kWh
